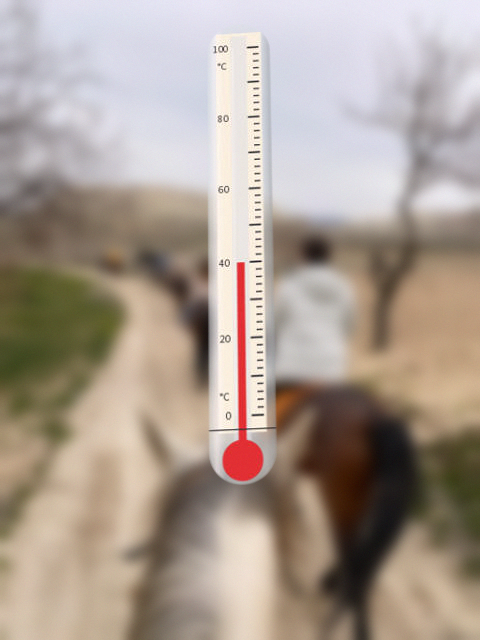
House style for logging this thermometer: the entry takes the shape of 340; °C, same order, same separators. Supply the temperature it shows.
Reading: 40; °C
